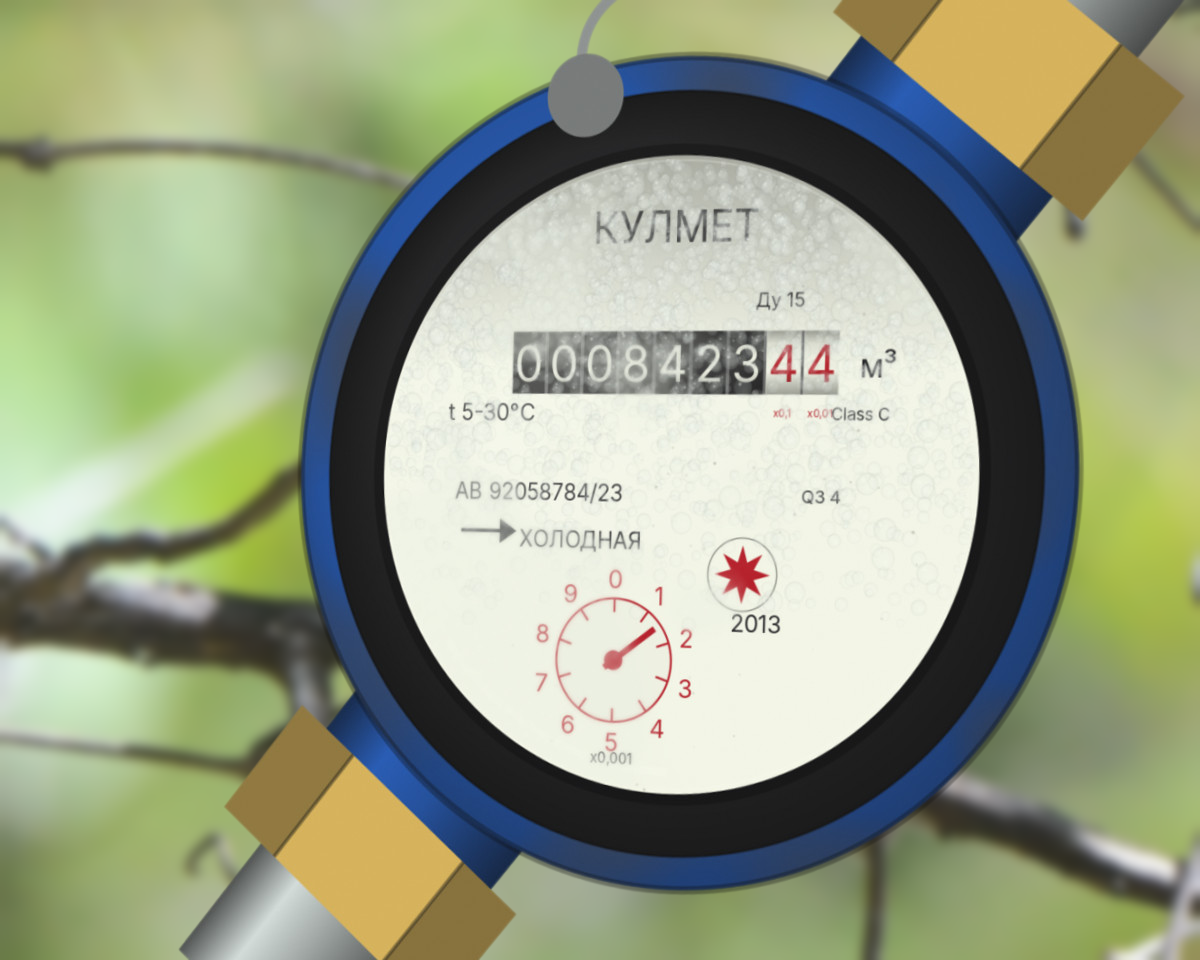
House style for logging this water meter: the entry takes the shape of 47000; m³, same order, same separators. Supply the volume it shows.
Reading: 8423.441; m³
